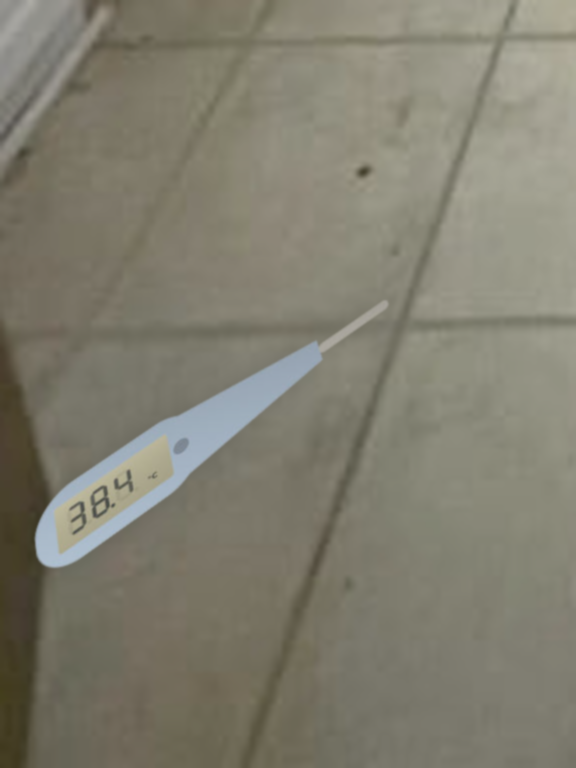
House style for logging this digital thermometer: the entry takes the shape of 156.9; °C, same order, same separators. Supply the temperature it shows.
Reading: 38.4; °C
